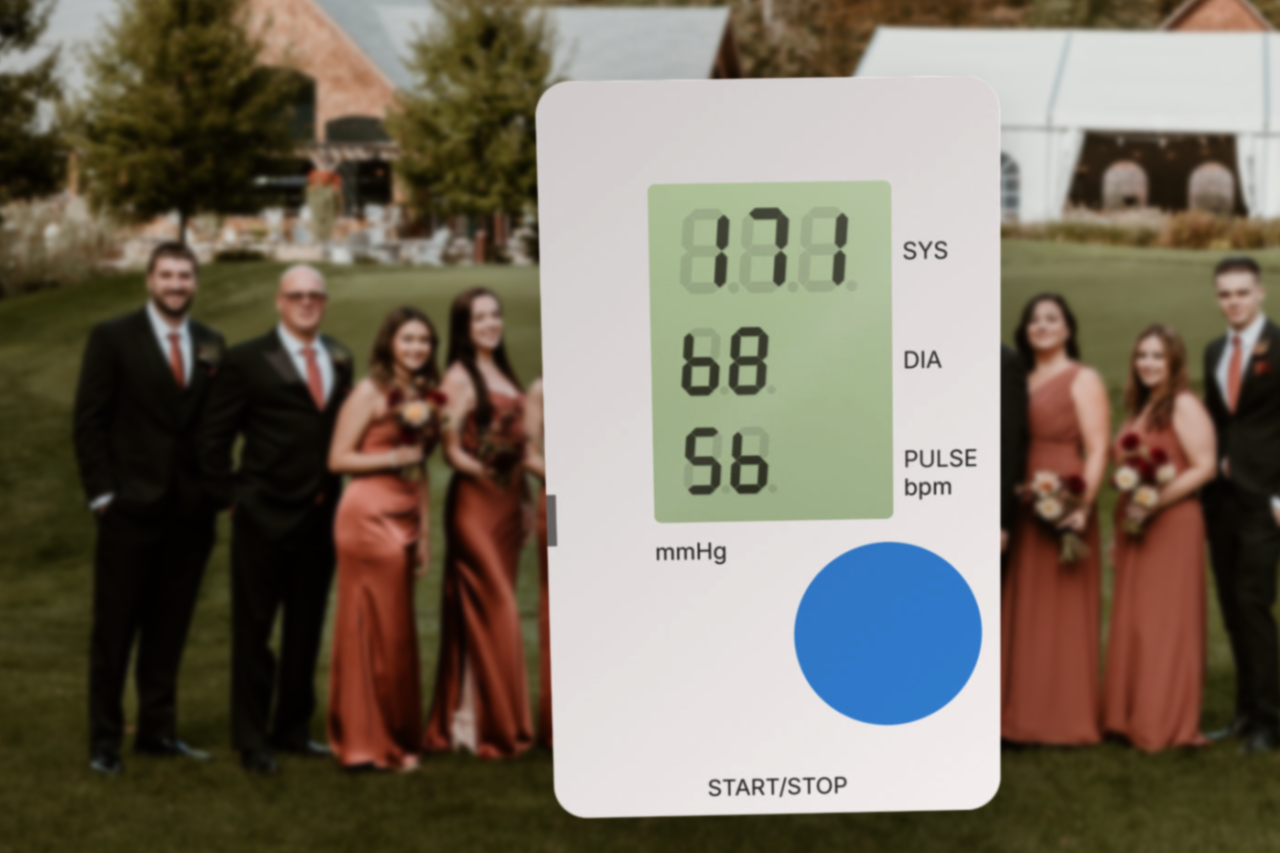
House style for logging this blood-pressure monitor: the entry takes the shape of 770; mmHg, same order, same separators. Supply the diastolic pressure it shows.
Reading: 68; mmHg
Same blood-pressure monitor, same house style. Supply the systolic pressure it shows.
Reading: 171; mmHg
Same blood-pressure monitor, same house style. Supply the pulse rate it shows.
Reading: 56; bpm
